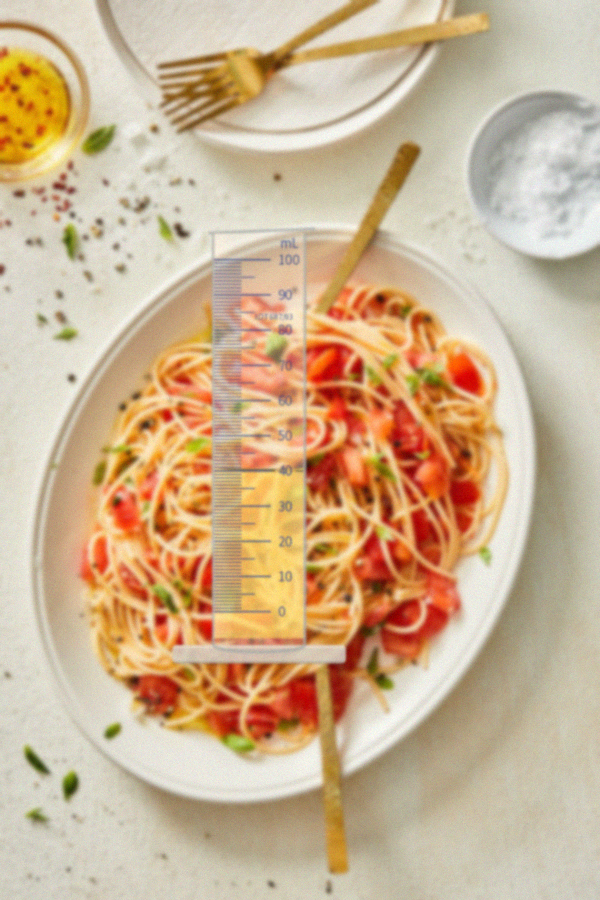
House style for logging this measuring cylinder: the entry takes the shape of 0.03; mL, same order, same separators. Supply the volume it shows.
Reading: 40; mL
